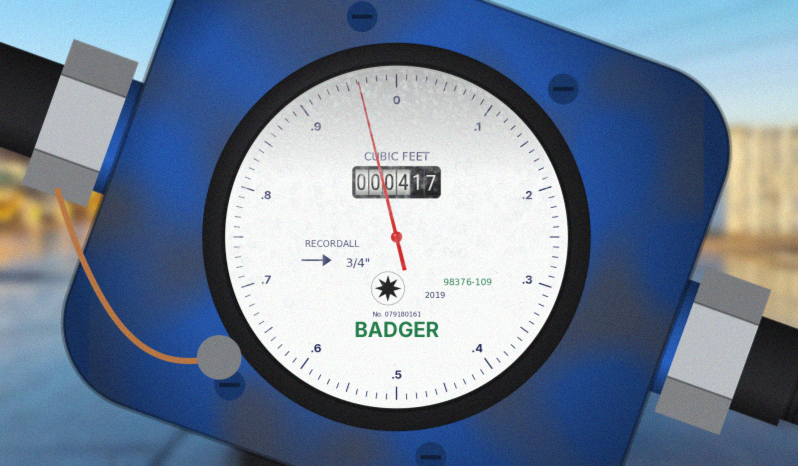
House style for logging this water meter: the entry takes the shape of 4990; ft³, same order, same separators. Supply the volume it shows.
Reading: 416.96; ft³
